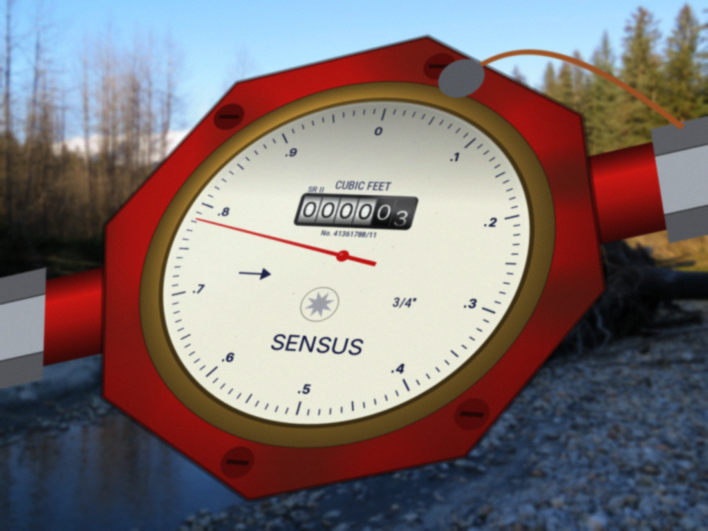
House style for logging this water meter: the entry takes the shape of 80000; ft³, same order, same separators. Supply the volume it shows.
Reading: 2.78; ft³
